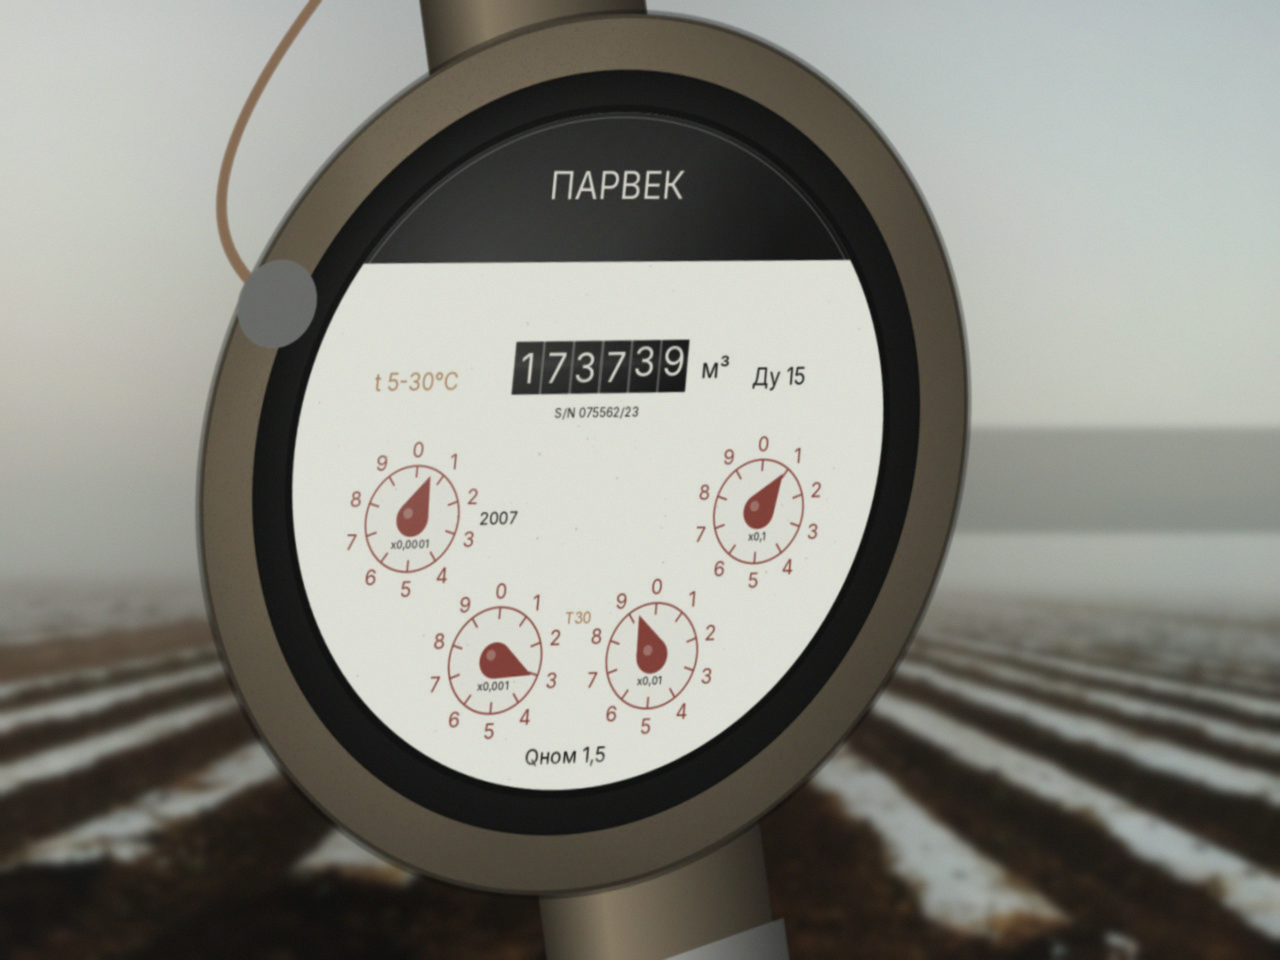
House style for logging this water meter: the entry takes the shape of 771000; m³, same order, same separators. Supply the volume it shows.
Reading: 173739.0930; m³
